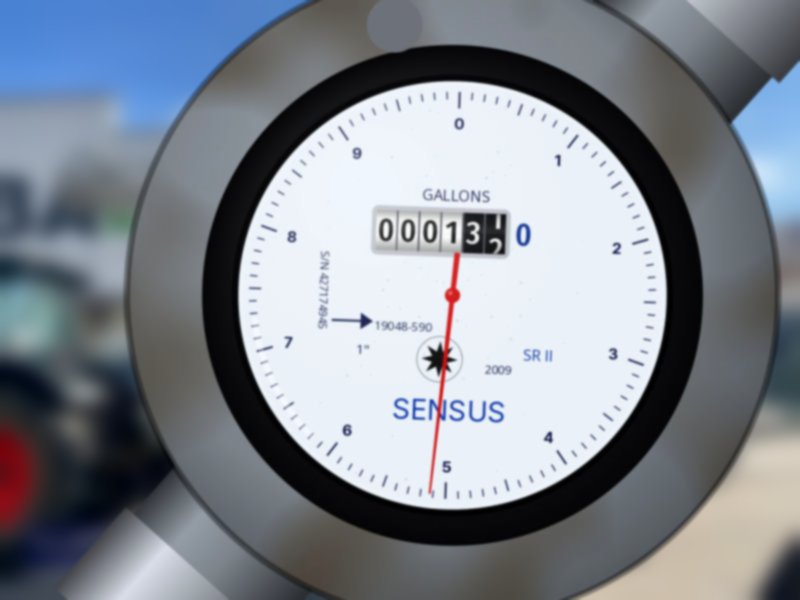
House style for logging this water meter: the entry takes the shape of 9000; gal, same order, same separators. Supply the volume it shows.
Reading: 1315.1; gal
